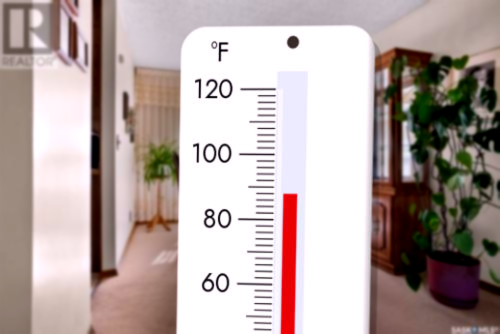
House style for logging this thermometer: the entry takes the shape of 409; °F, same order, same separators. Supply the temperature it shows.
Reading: 88; °F
